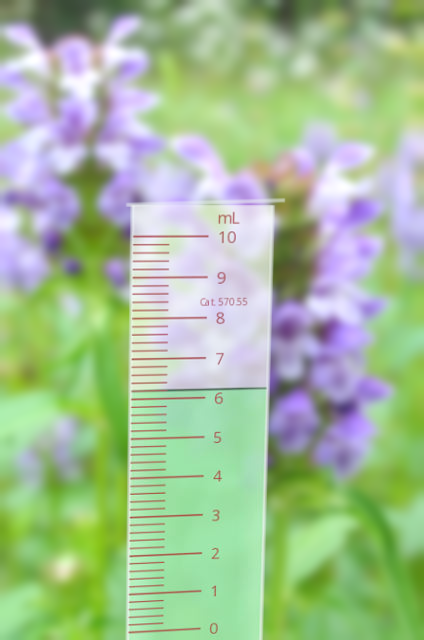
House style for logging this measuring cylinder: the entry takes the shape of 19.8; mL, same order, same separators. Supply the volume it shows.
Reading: 6.2; mL
